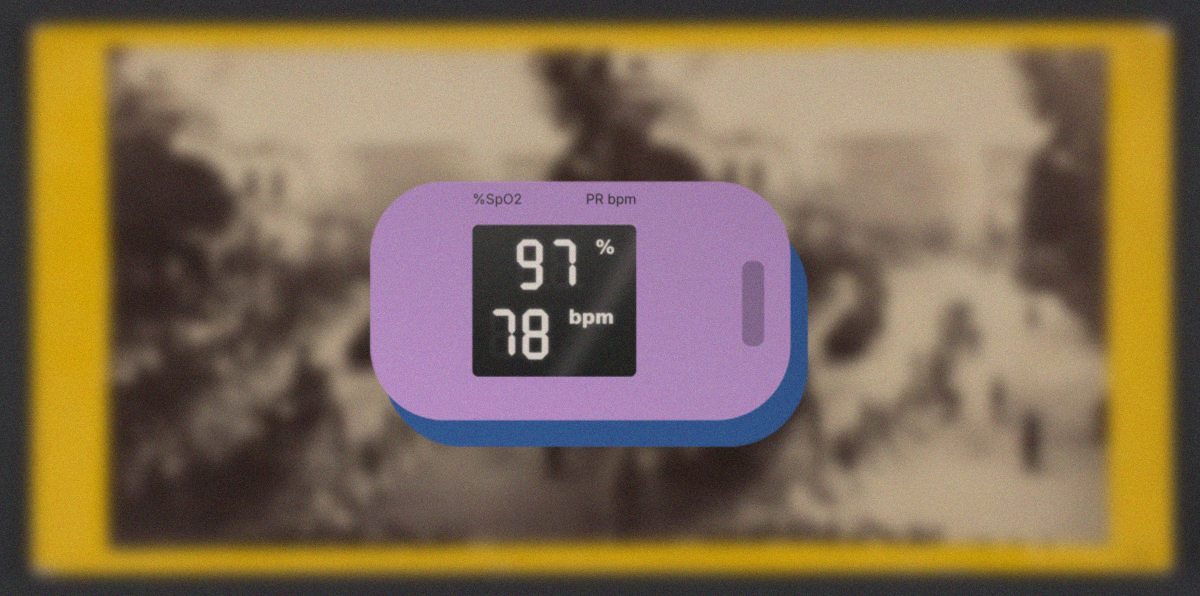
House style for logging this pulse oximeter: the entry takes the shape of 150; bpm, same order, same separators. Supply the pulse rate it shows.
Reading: 78; bpm
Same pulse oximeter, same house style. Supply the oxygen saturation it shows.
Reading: 97; %
